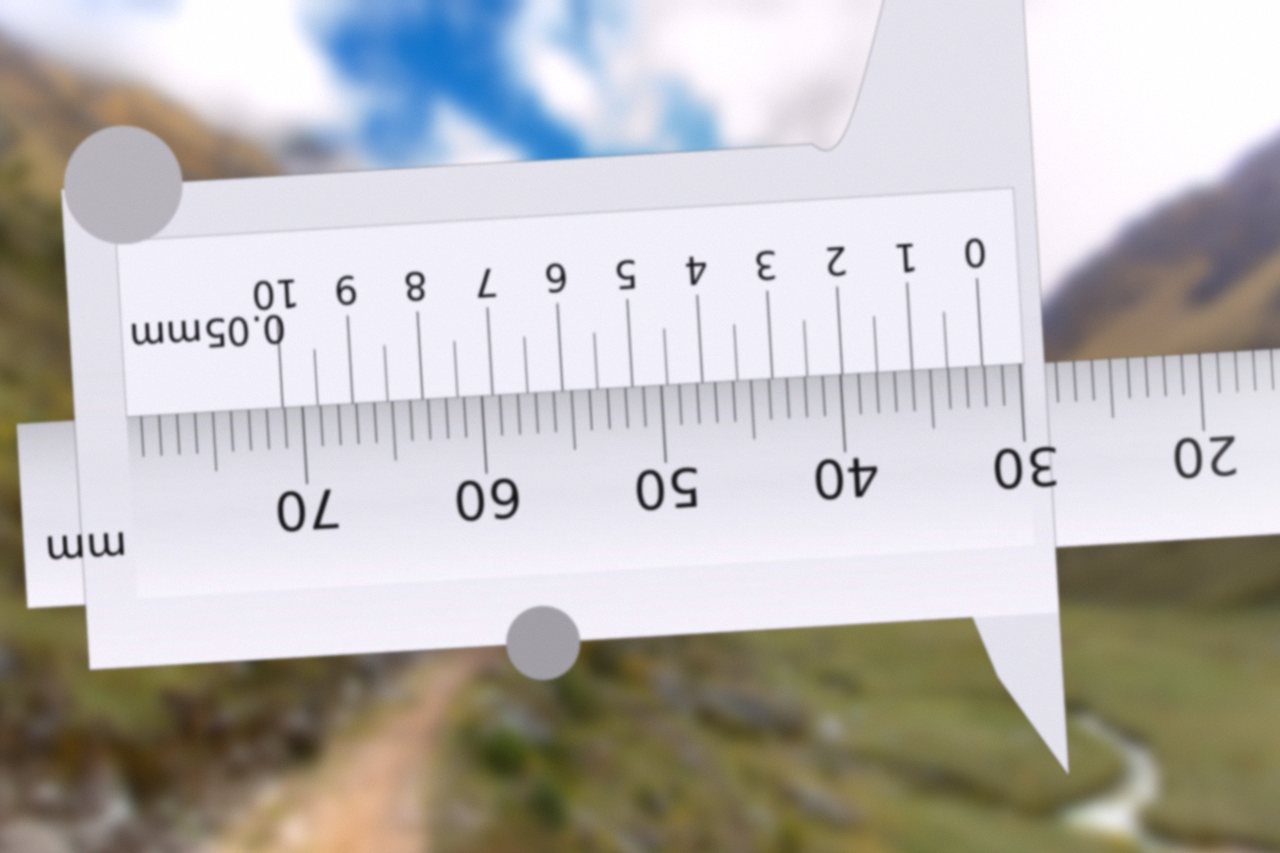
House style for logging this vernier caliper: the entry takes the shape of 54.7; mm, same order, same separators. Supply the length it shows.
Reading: 32.1; mm
